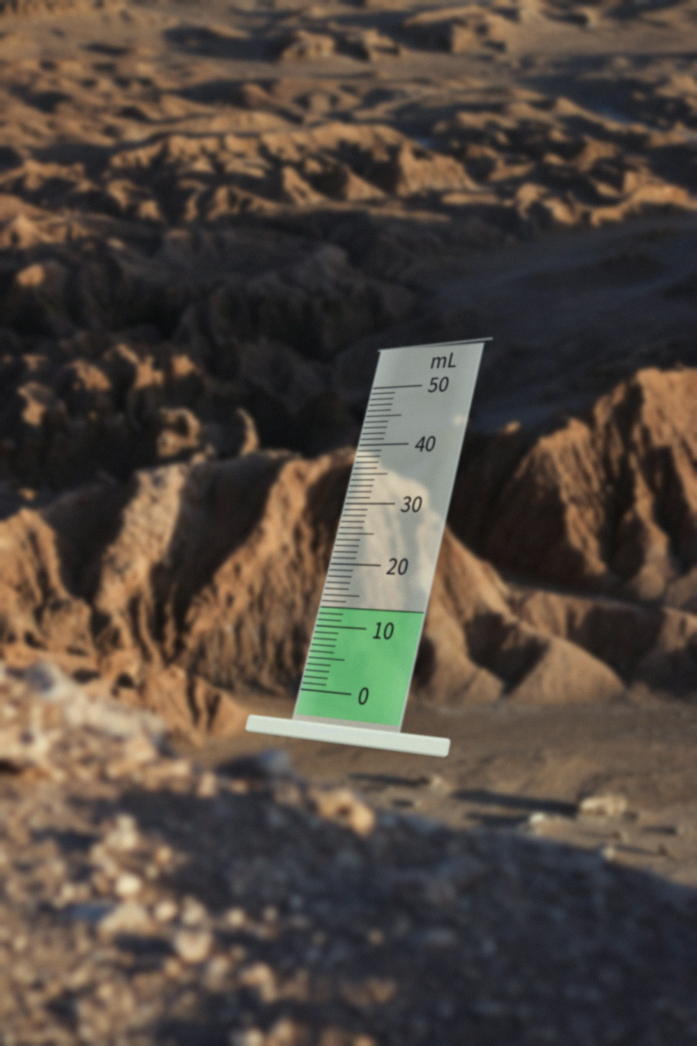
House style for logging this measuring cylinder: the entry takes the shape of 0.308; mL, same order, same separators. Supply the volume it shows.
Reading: 13; mL
